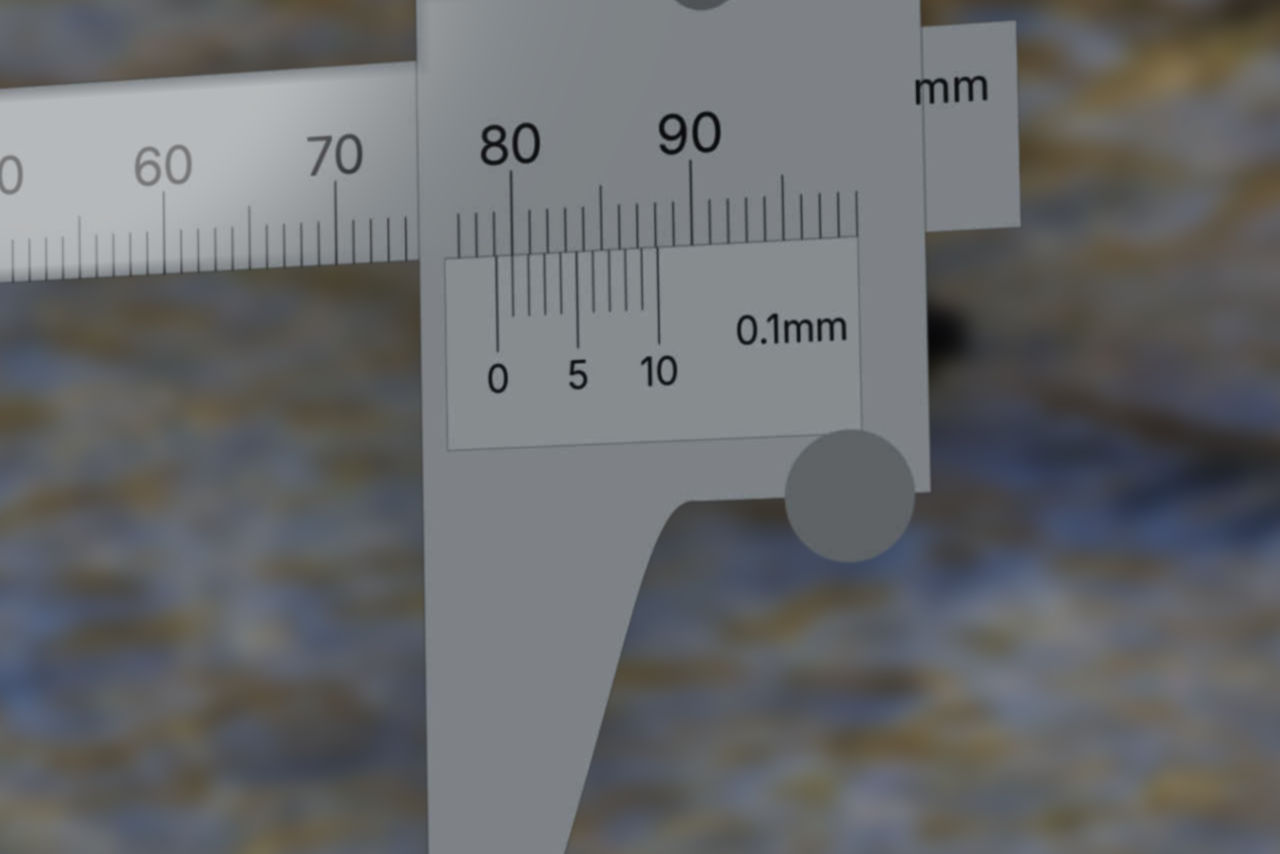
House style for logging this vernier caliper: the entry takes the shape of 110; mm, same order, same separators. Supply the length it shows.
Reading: 79.1; mm
